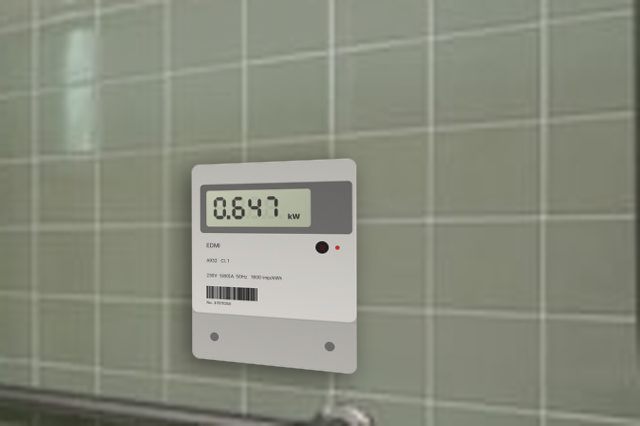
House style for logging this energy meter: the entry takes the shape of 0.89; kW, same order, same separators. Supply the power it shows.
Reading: 0.647; kW
